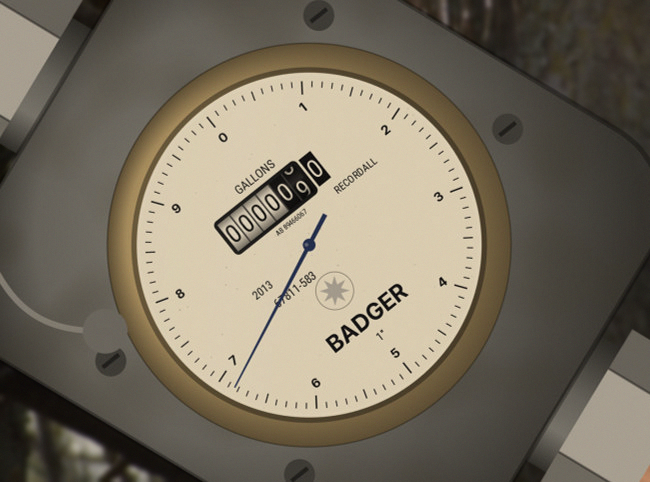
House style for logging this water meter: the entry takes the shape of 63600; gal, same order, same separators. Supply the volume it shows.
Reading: 86.8; gal
